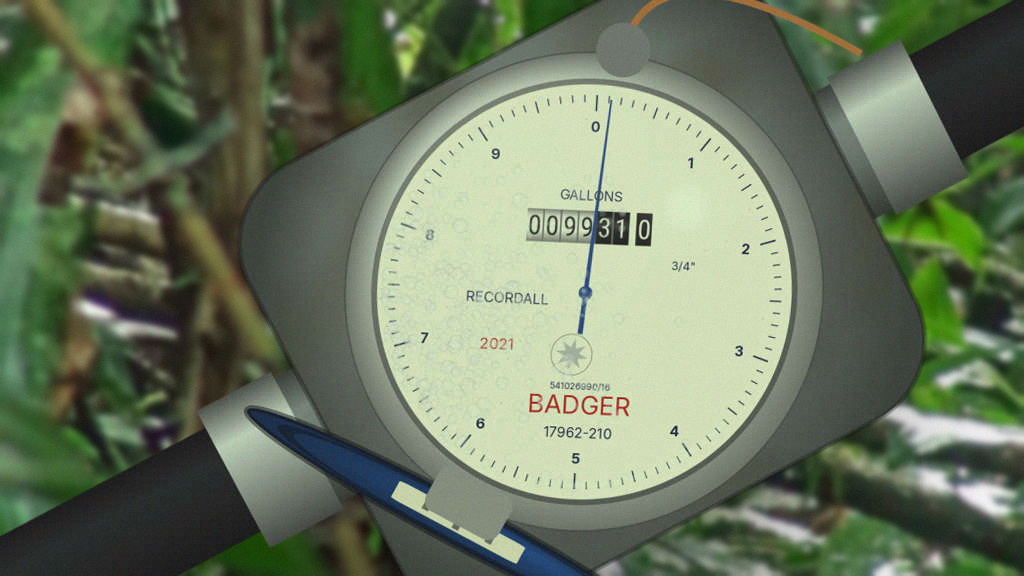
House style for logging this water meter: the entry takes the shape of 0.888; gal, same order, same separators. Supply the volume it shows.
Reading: 99310.1; gal
